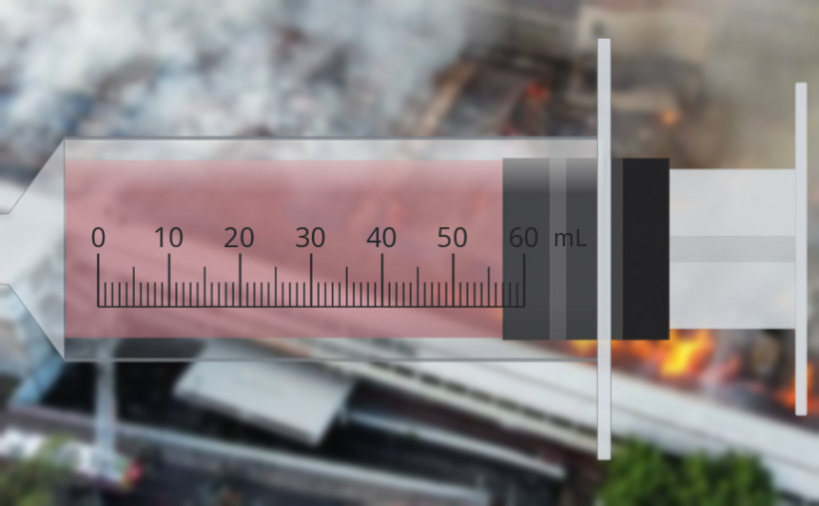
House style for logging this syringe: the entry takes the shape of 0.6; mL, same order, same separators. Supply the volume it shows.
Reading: 57; mL
